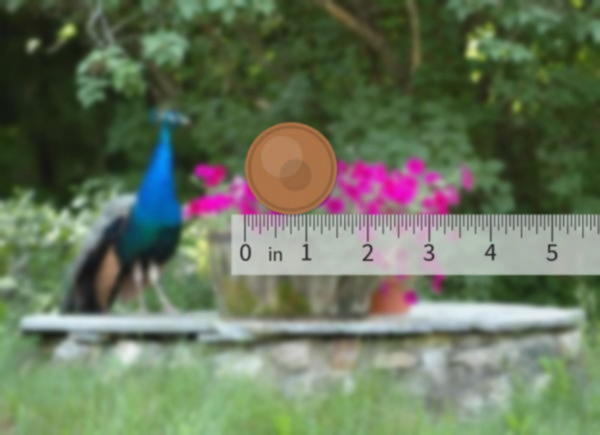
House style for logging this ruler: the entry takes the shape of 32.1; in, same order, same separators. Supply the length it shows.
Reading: 1.5; in
